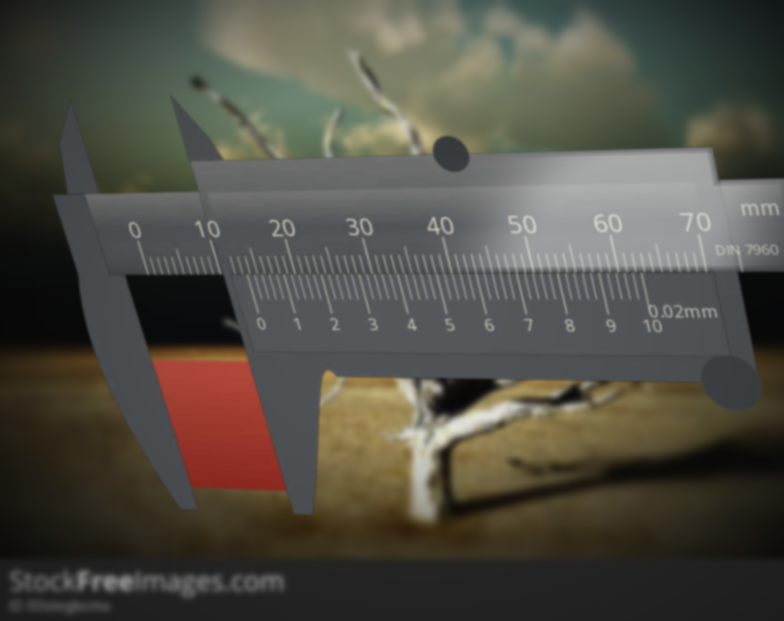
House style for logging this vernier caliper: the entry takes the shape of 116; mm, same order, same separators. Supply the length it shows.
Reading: 13.6; mm
